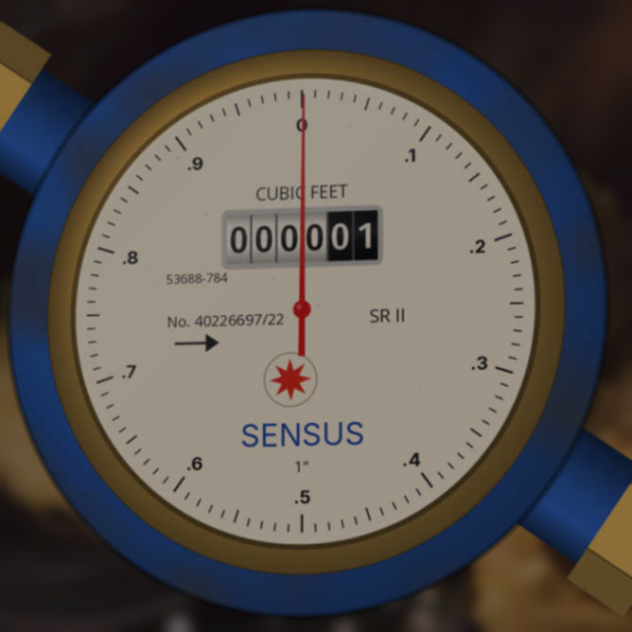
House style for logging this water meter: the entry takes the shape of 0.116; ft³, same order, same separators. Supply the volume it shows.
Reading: 1.00; ft³
